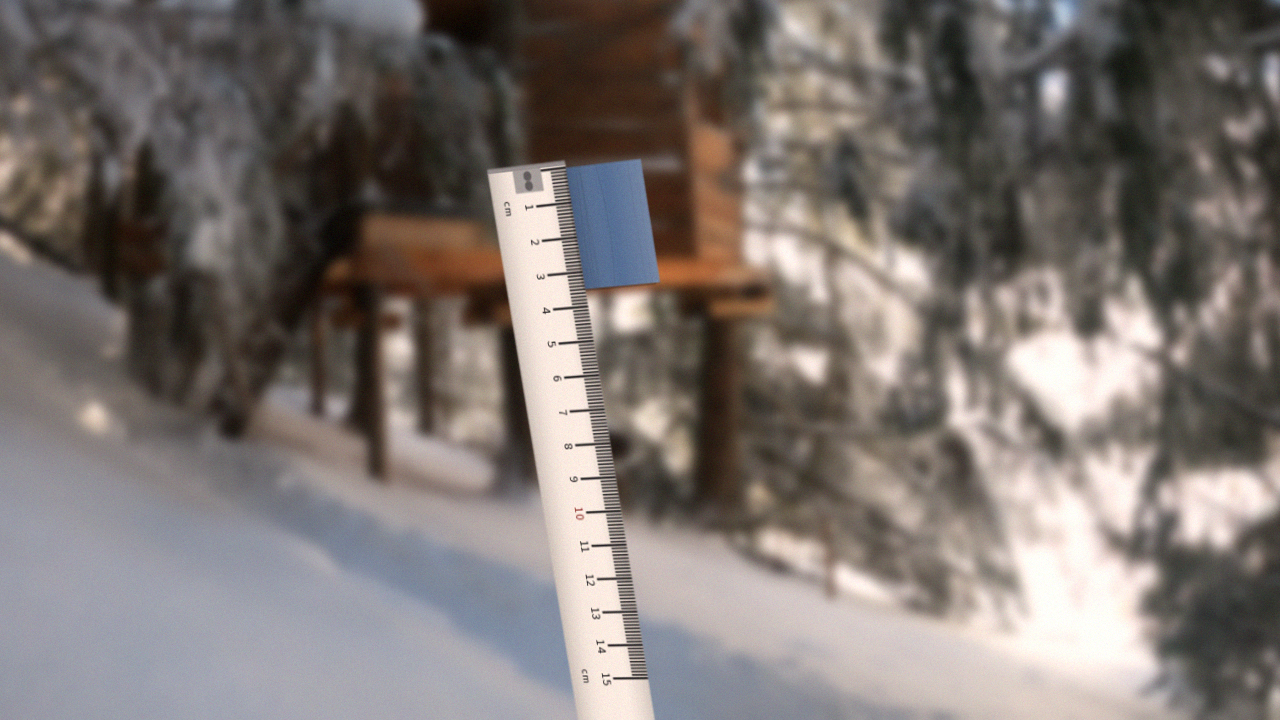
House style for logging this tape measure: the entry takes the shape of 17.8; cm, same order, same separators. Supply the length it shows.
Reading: 3.5; cm
